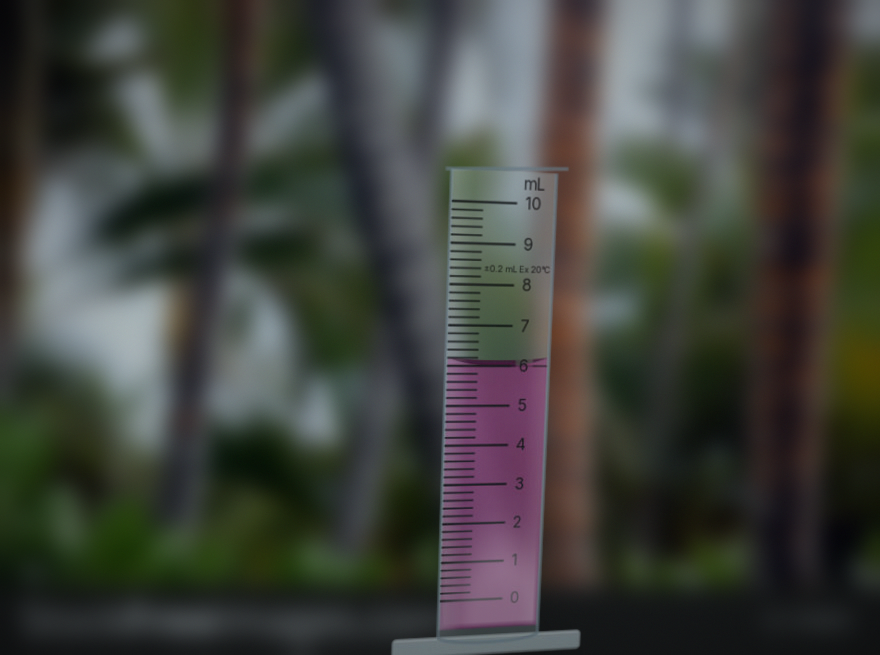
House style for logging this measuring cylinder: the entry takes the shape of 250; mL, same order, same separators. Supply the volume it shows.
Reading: 6; mL
